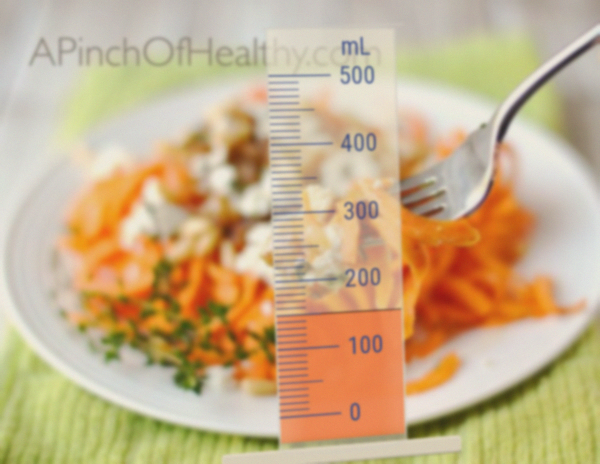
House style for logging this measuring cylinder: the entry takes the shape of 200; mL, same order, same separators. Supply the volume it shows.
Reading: 150; mL
